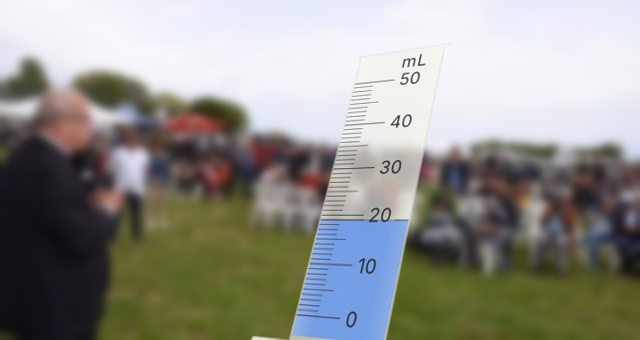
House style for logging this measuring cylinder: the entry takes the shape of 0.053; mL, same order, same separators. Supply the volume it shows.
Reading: 19; mL
